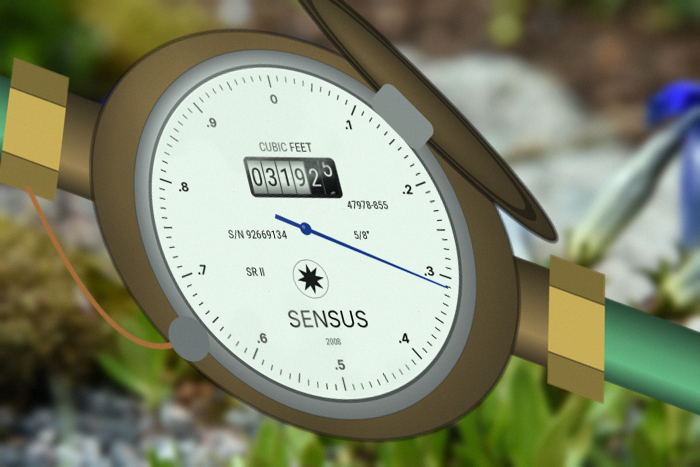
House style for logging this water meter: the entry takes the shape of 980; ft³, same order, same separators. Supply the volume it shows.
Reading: 31925.31; ft³
